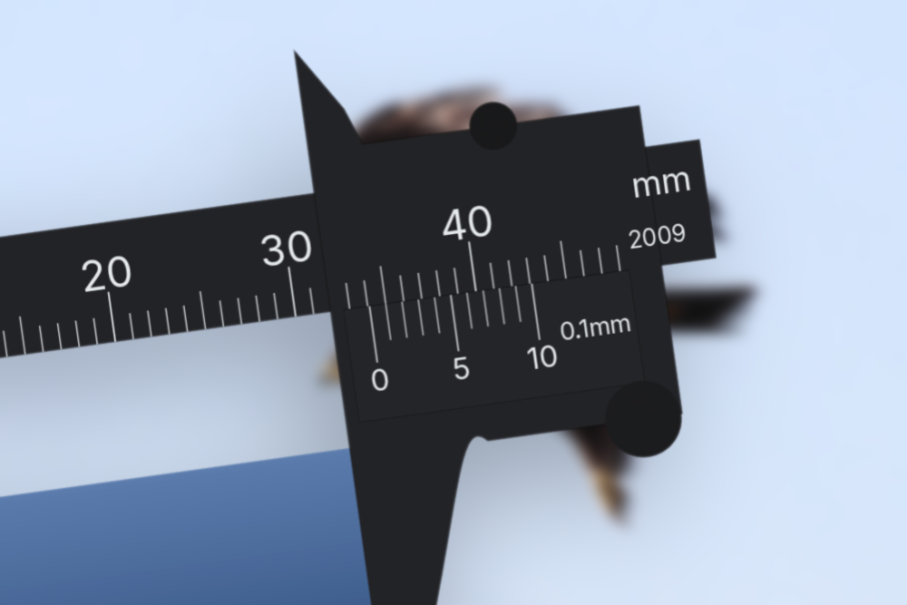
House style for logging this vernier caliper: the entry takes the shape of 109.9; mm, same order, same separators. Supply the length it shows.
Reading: 34.1; mm
